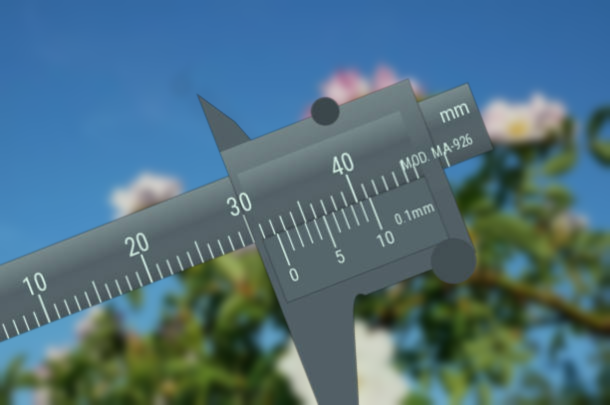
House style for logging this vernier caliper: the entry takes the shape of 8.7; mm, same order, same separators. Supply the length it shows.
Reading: 32.2; mm
